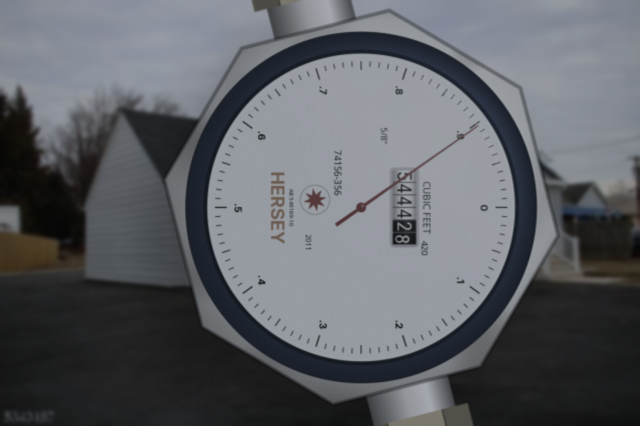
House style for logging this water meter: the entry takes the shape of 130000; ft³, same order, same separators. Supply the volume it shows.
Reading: 544427.90; ft³
